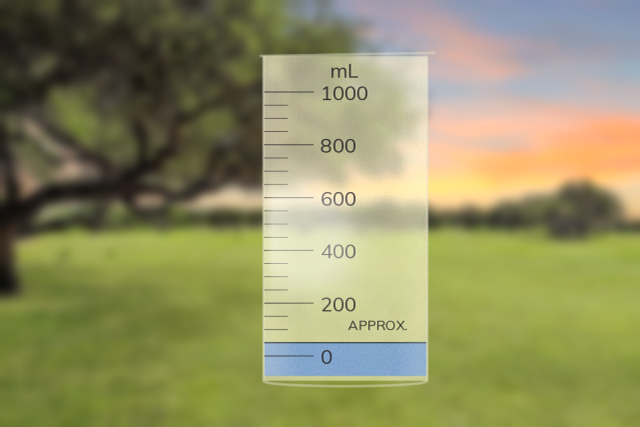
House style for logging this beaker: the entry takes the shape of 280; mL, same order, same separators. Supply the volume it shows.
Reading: 50; mL
